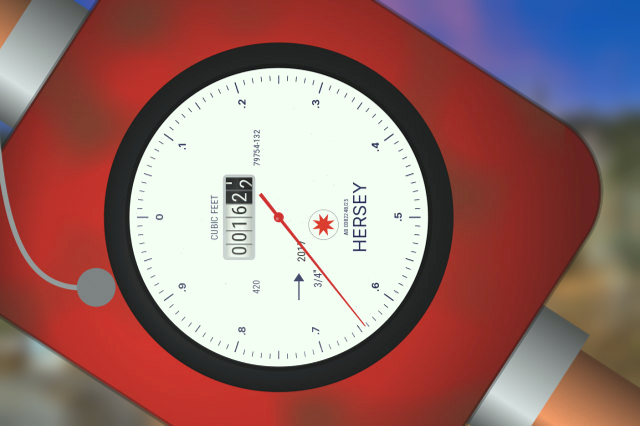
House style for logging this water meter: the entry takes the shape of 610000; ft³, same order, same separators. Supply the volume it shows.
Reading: 1621.64; ft³
